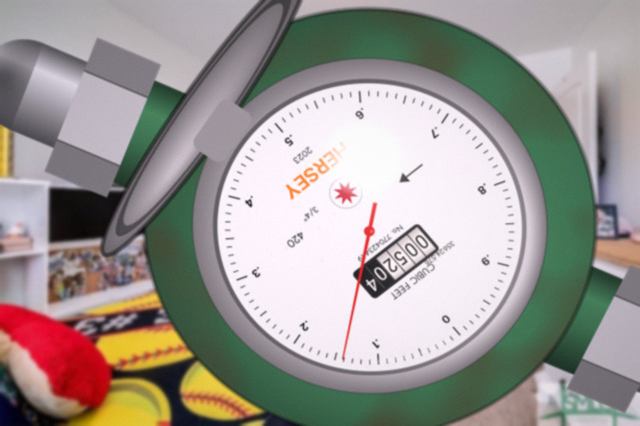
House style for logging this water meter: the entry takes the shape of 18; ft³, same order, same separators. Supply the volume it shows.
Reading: 5204.14; ft³
